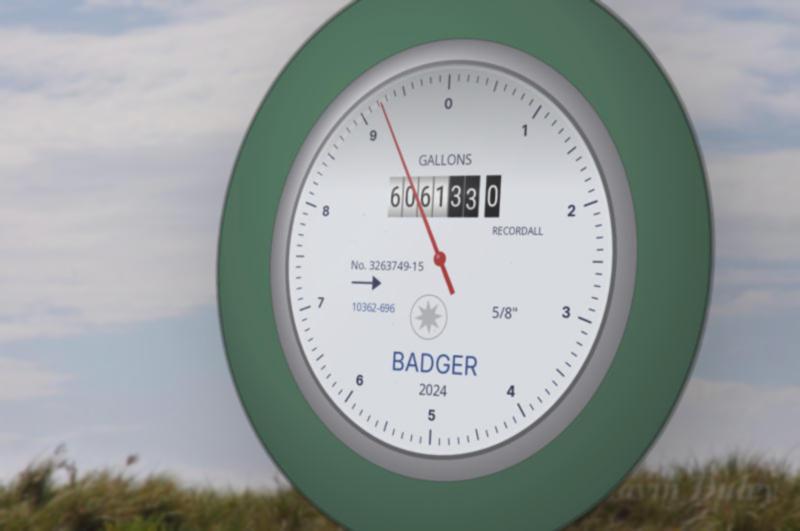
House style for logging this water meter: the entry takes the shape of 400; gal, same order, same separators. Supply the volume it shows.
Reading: 6061329.2; gal
